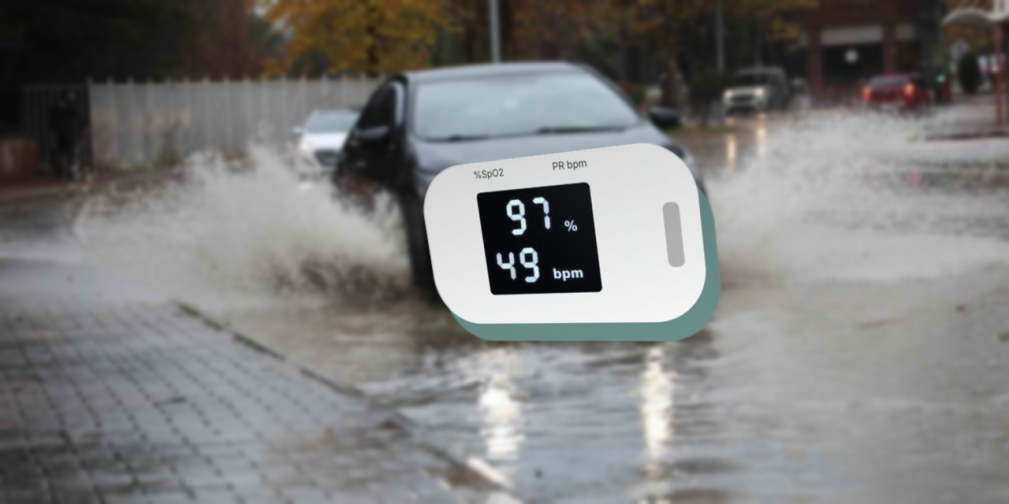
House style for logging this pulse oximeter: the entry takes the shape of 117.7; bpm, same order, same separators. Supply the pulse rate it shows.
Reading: 49; bpm
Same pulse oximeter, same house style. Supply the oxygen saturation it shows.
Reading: 97; %
